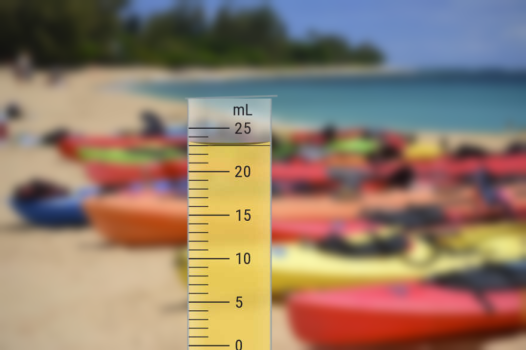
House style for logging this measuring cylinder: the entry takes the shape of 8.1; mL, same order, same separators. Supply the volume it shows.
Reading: 23; mL
